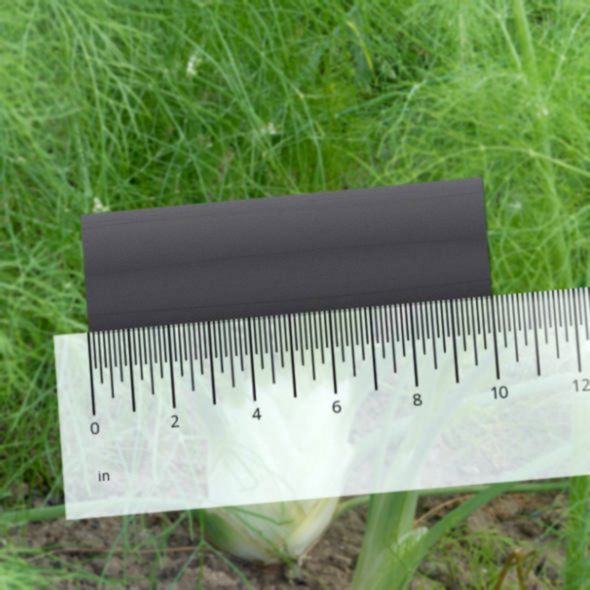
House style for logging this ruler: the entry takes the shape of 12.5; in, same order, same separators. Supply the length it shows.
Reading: 10; in
